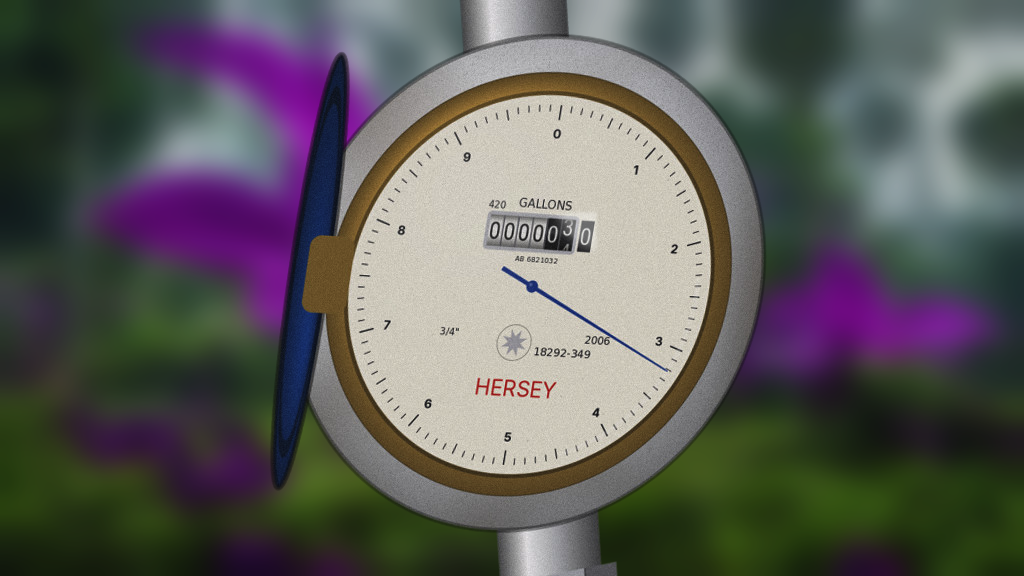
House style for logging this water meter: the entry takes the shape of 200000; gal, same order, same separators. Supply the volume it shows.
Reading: 33.2; gal
